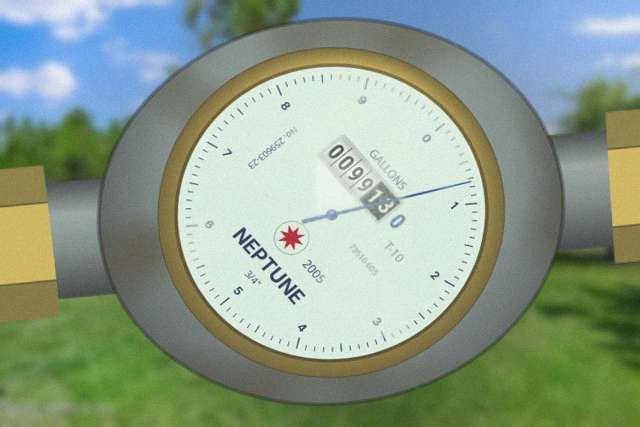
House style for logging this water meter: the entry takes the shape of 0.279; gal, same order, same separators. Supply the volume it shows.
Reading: 99130.7; gal
